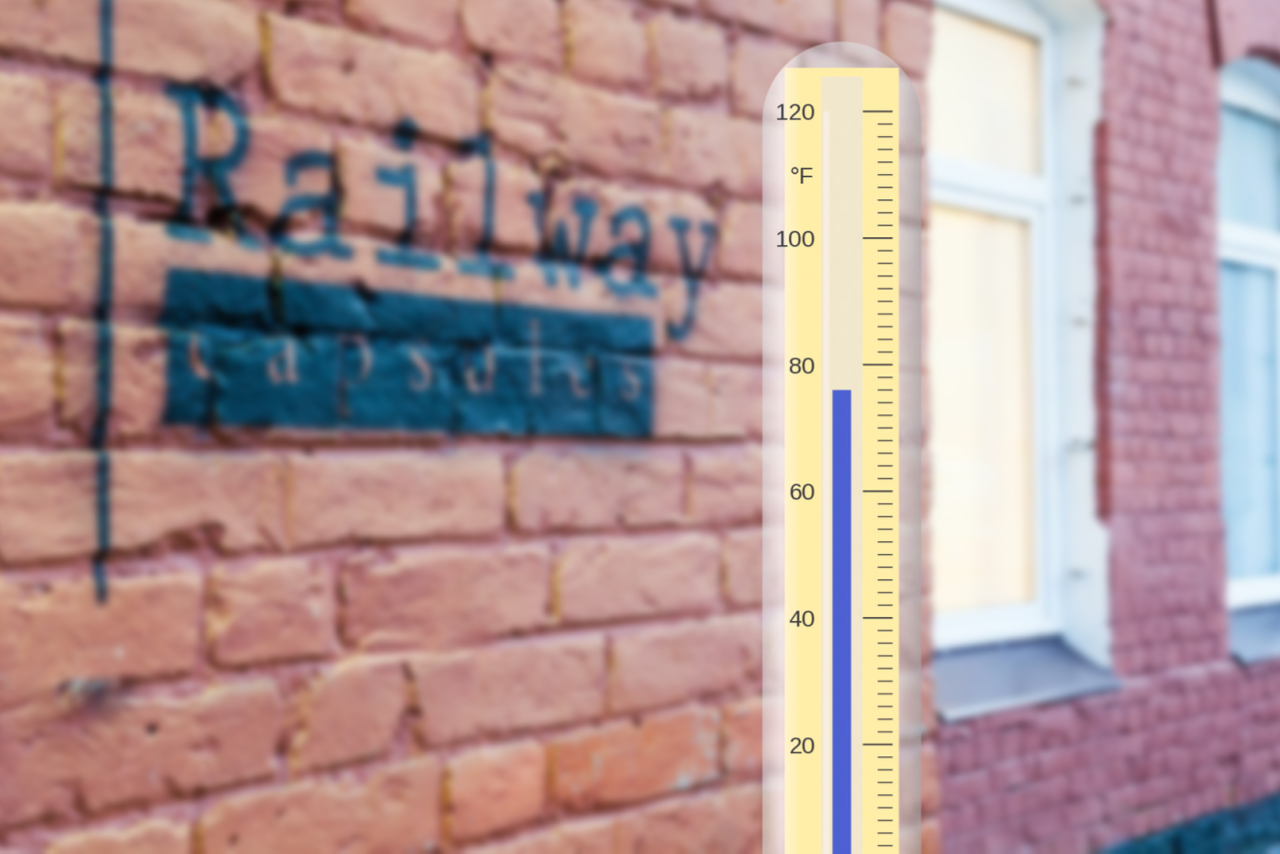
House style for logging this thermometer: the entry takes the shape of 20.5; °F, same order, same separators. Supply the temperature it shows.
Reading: 76; °F
